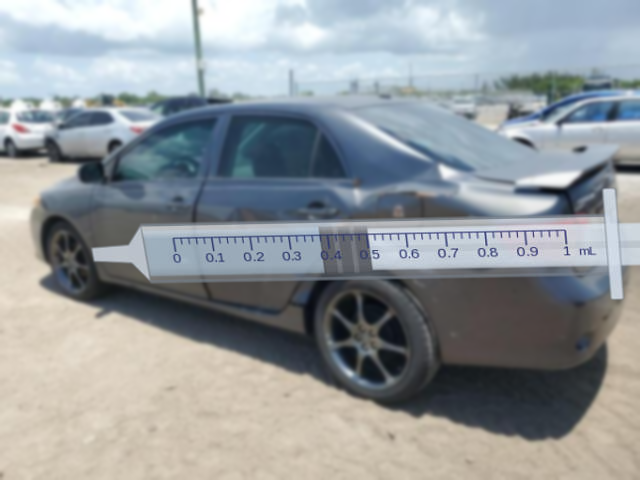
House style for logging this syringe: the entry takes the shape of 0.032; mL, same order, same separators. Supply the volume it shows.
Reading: 0.38; mL
